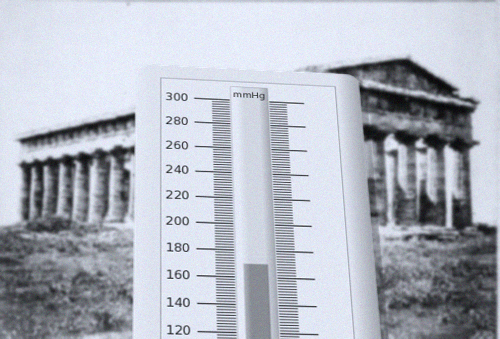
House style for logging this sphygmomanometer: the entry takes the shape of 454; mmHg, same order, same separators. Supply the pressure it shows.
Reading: 170; mmHg
